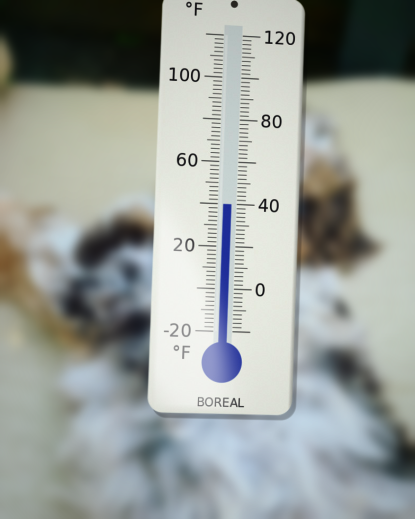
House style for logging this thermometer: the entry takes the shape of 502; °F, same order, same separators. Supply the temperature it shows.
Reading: 40; °F
